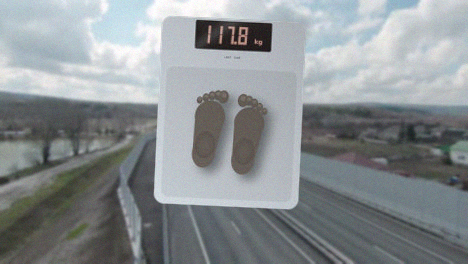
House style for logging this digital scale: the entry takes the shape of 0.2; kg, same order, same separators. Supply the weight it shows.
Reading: 117.8; kg
